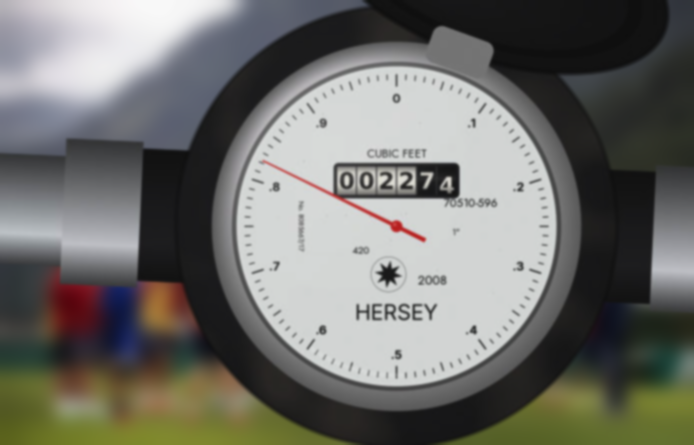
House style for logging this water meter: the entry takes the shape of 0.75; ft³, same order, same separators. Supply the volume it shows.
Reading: 2273.82; ft³
